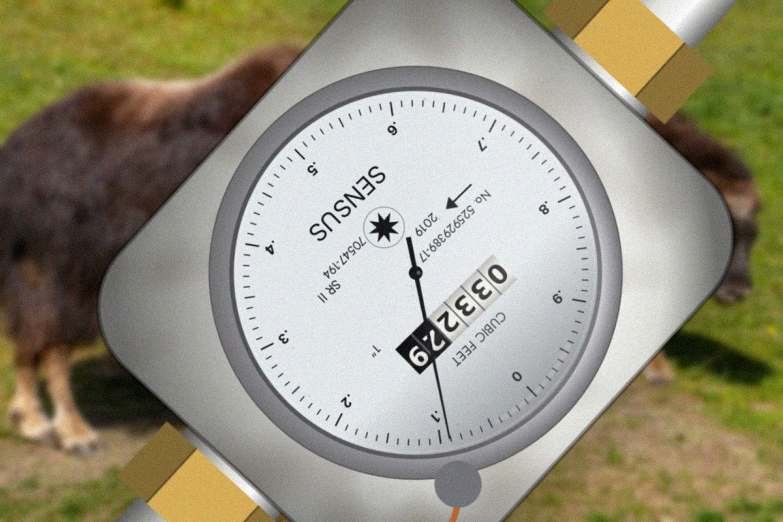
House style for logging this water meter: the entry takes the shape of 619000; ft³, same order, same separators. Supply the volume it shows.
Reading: 33229.09; ft³
